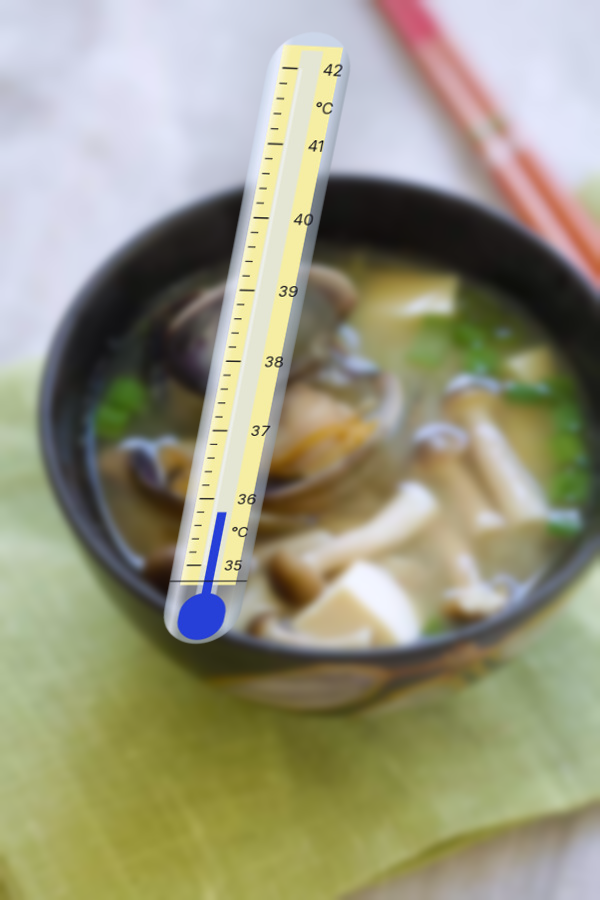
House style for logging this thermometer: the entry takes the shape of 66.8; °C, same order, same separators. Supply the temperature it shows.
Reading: 35.8; °C
